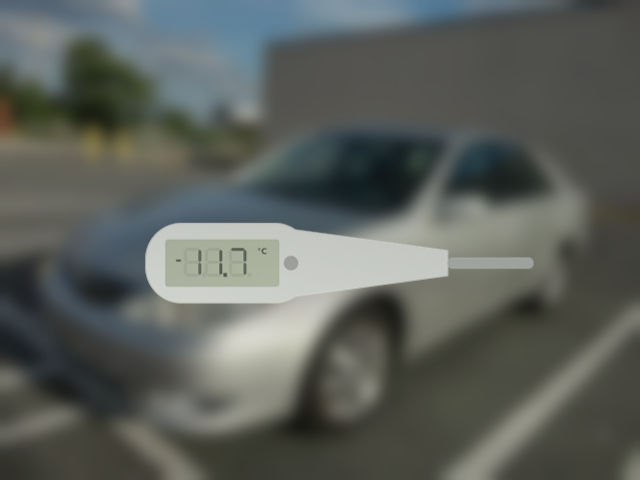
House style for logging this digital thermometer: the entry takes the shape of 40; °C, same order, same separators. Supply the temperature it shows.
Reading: -11.7; °C
